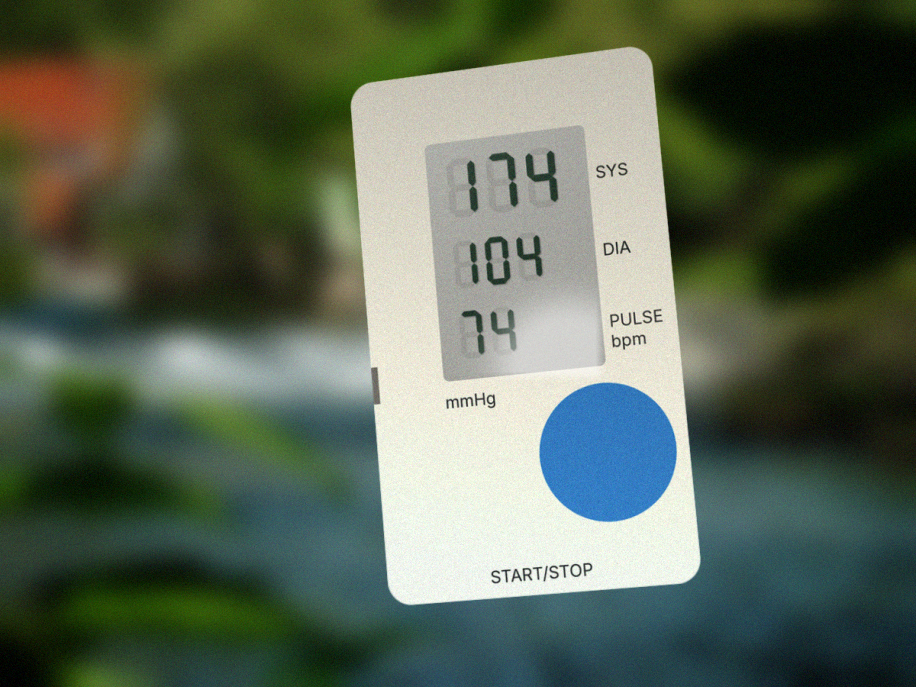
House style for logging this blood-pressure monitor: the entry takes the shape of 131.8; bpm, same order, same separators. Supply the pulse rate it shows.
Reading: 74; bpm
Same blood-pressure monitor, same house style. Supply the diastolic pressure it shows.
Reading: 104; mmHg
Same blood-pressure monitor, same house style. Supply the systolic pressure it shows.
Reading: 174; mmHg
